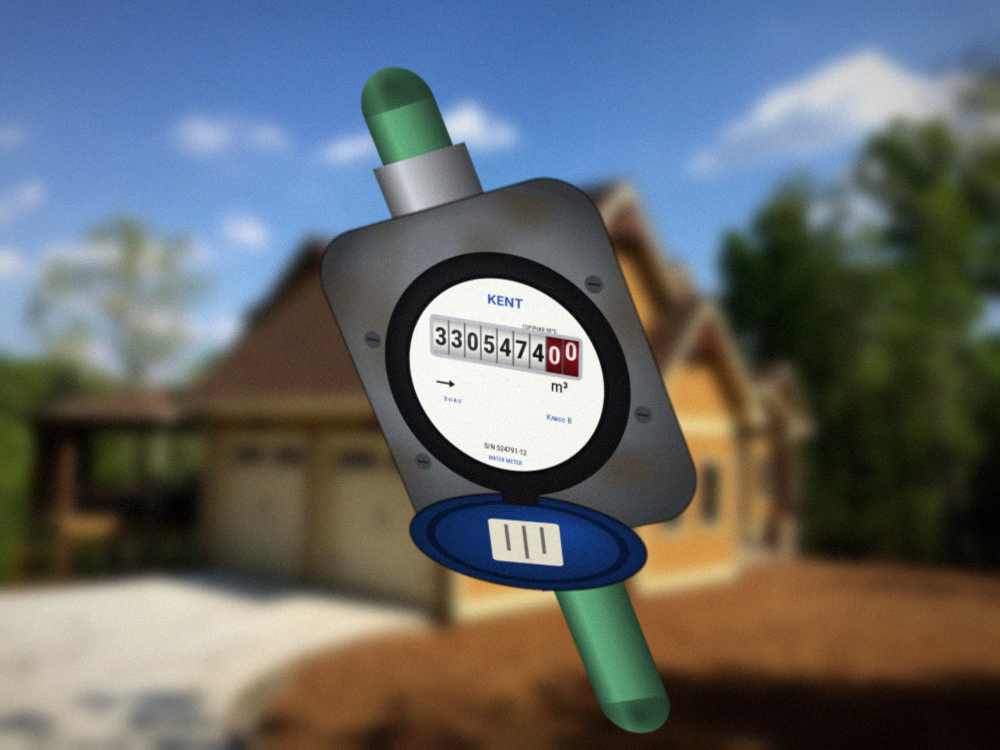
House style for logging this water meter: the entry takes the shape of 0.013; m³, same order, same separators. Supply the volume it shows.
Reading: 3305474.00; m³
